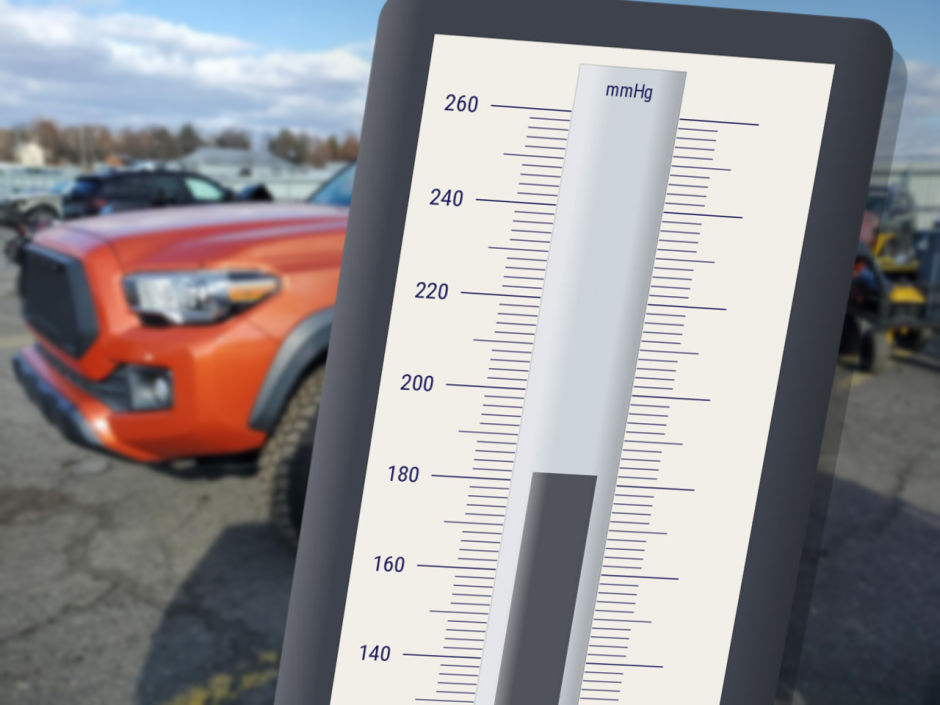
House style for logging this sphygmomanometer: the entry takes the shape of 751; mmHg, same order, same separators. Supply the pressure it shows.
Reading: 182; mmHg
